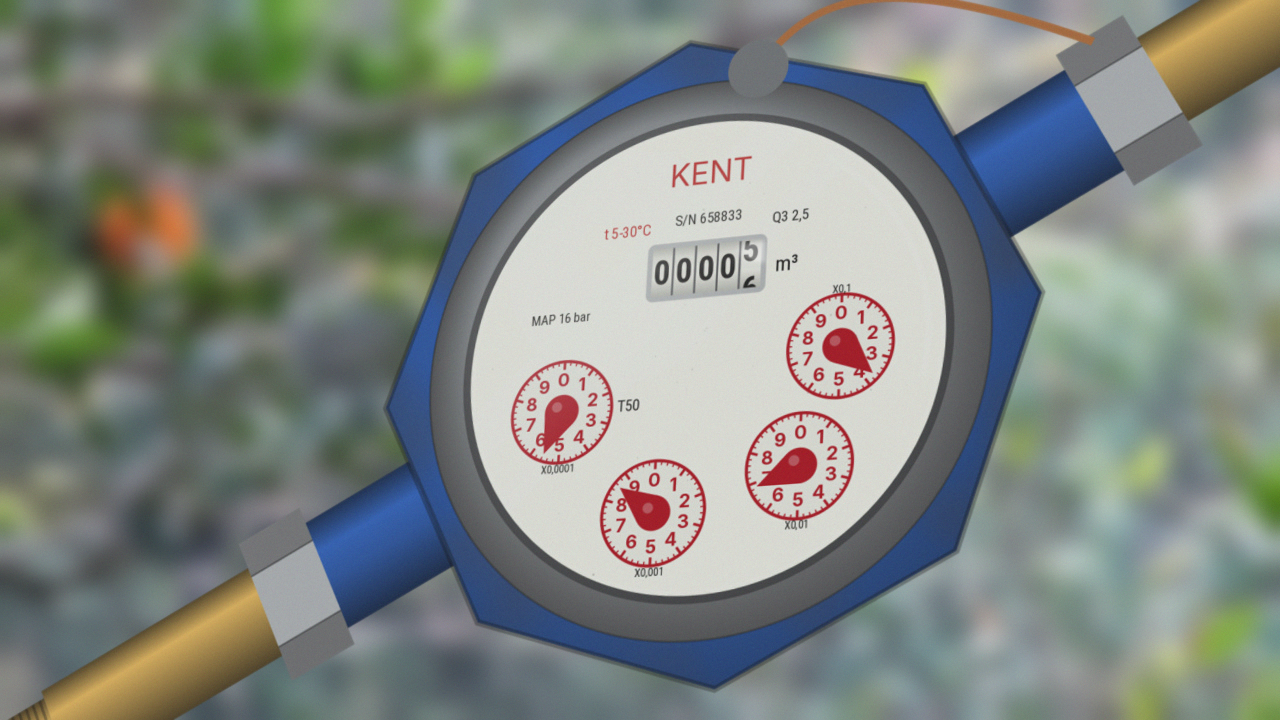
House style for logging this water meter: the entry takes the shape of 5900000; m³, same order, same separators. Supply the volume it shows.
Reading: 5.3685; m³
